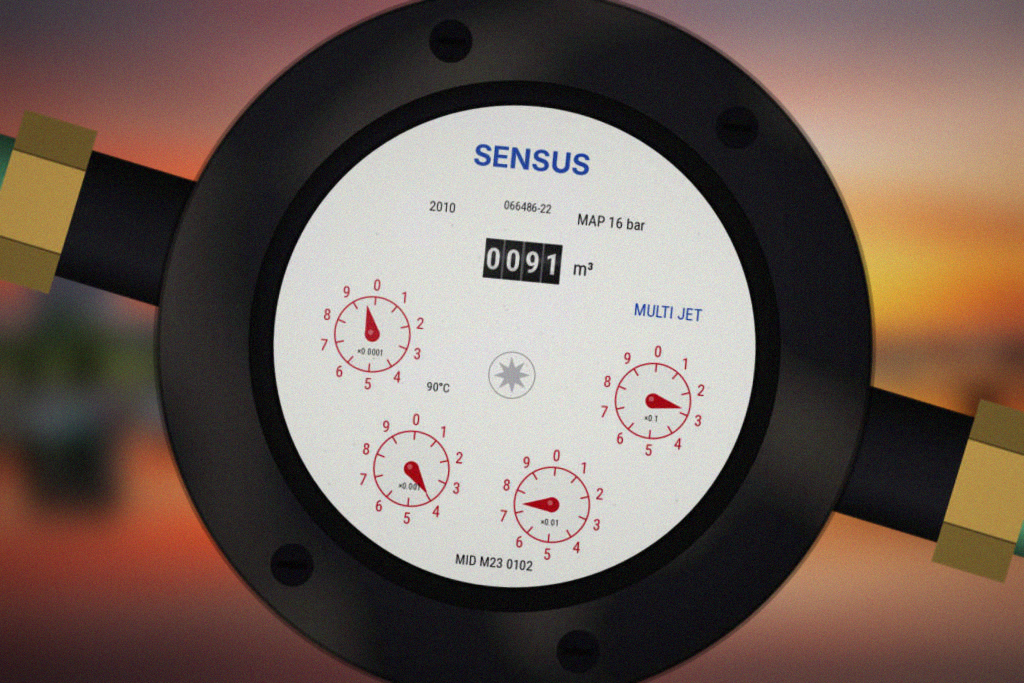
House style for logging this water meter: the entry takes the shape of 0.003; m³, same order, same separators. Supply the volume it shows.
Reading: 91.2739; m³
